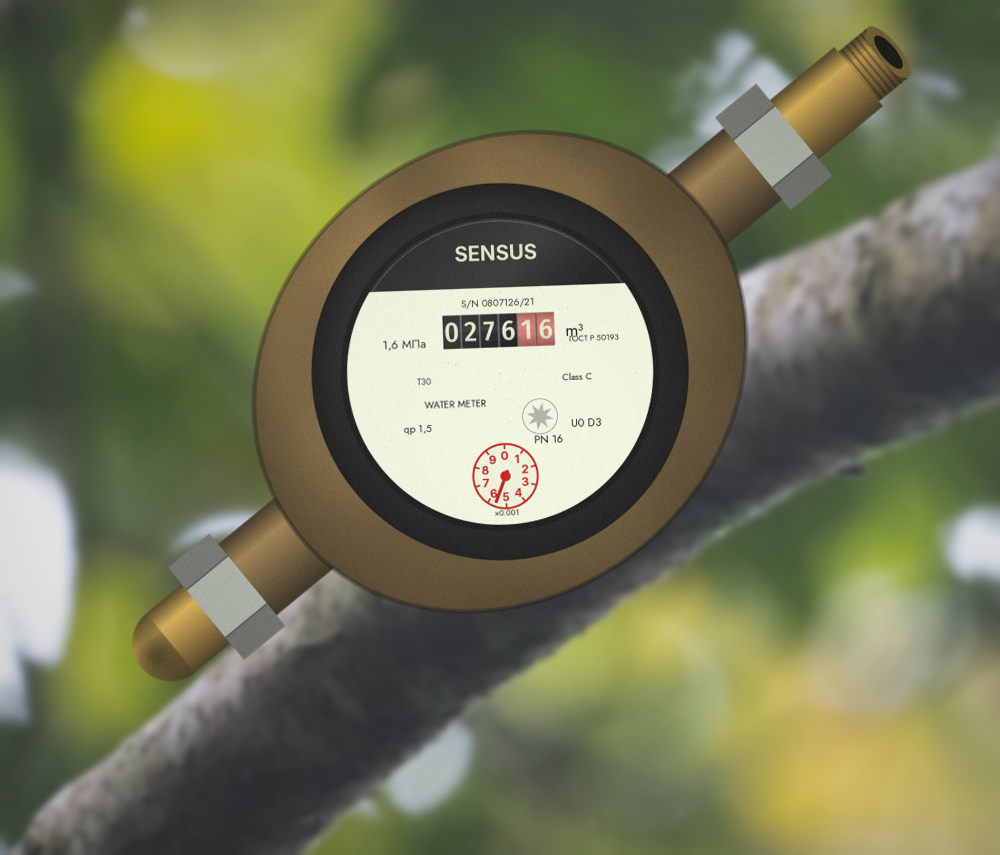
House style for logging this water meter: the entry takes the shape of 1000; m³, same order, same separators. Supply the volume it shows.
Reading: 276.165; m³
